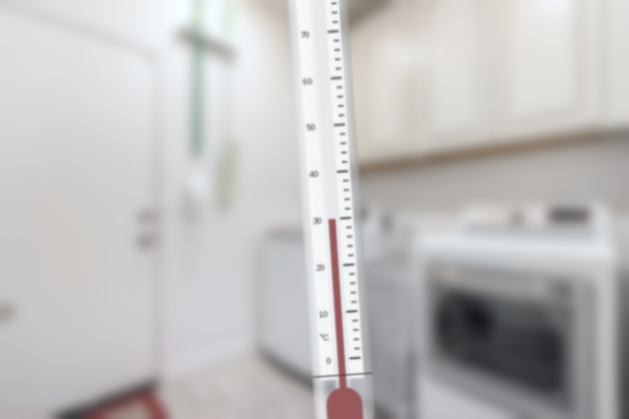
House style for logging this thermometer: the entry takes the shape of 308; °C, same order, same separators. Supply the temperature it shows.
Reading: 30; °C
